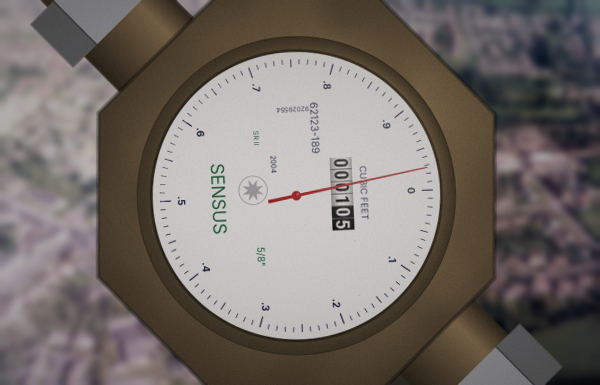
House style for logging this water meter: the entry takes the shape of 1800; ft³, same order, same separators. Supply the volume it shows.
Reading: 104.97; ft³
